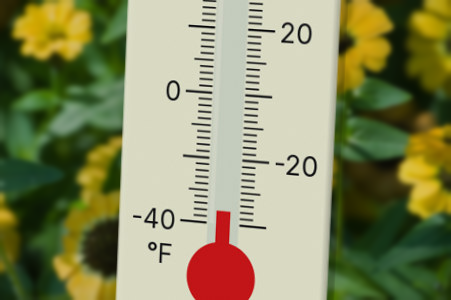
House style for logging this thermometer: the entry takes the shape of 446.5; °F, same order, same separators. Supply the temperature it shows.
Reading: -36; °F
